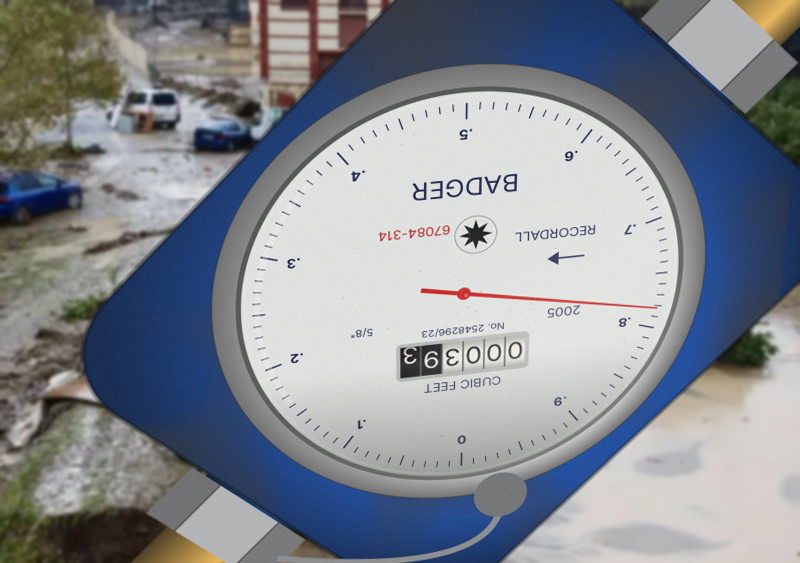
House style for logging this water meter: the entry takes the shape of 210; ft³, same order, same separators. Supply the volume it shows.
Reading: 392.78; ft³
